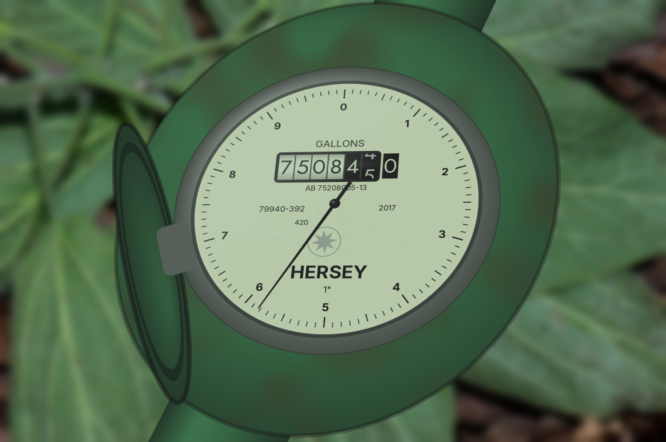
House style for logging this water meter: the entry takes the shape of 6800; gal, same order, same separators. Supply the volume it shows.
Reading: 7508445.8; gal
